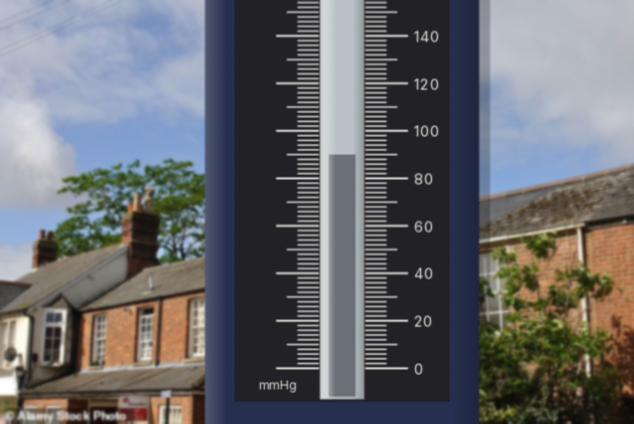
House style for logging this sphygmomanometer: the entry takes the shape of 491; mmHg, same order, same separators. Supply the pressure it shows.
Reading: 90; mmHg
